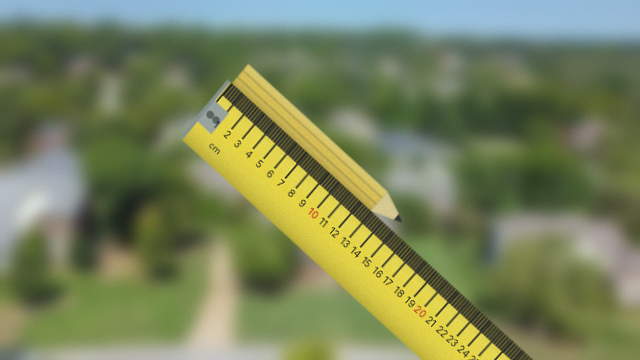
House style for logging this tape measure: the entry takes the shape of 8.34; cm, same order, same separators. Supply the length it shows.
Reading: 15; cm
